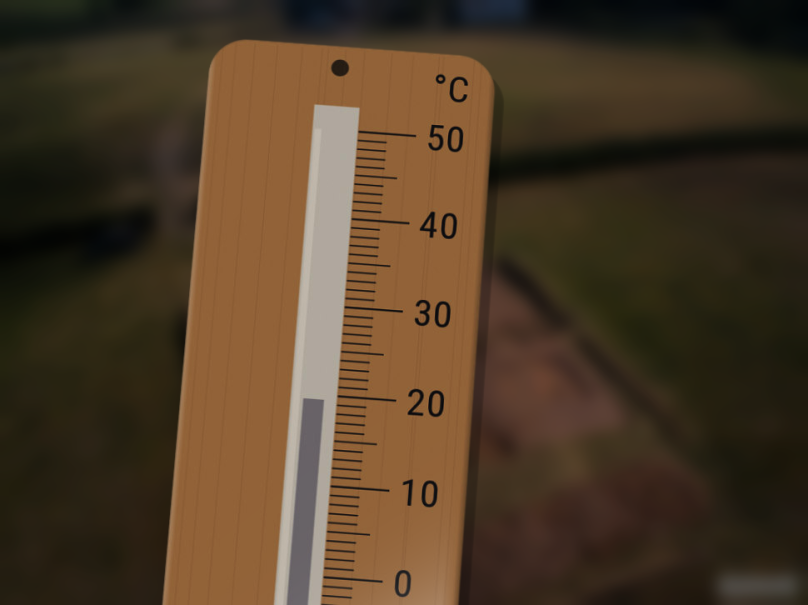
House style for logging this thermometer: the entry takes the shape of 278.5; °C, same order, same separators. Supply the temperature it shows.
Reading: 19.5; °C
